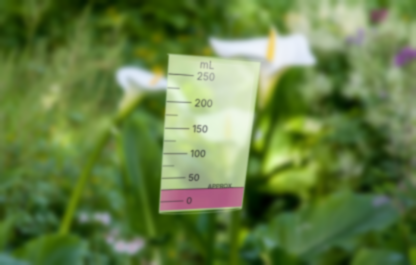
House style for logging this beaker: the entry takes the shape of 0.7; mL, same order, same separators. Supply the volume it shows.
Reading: 25; mL
